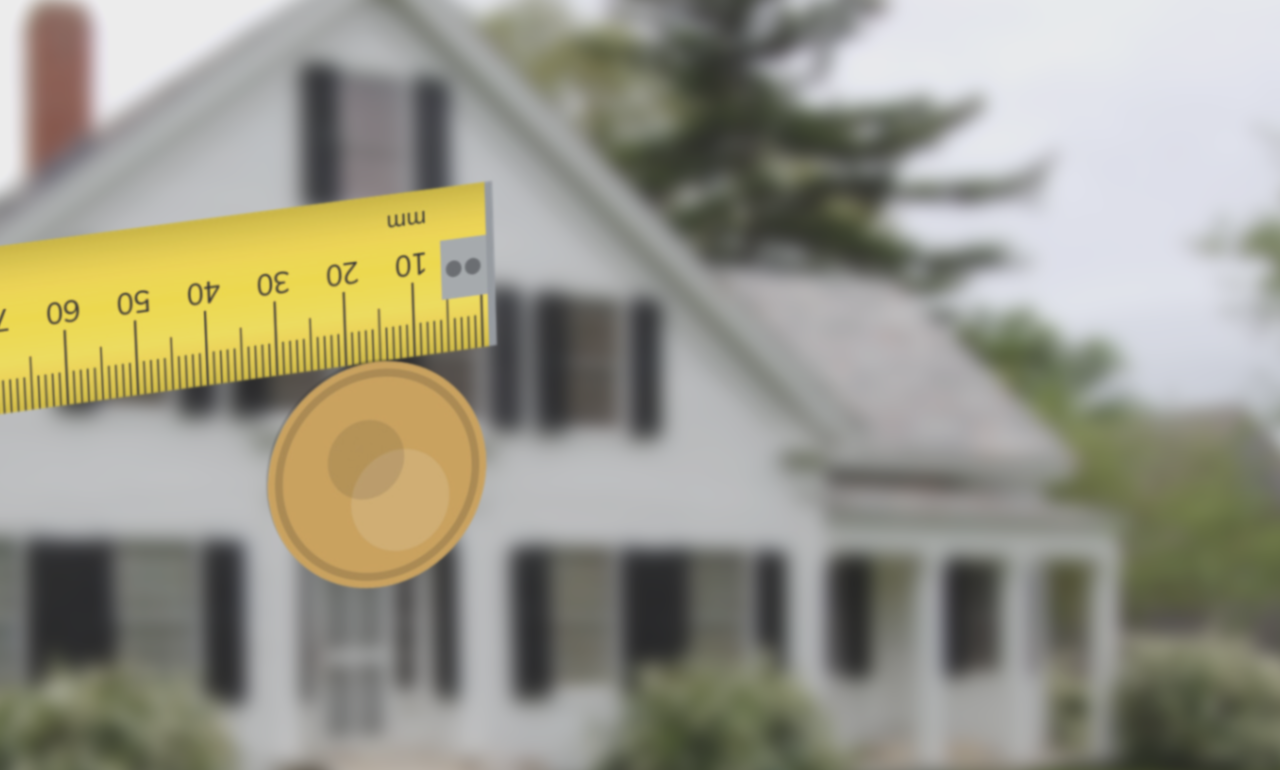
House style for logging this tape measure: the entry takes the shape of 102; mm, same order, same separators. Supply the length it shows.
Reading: 32; mm
